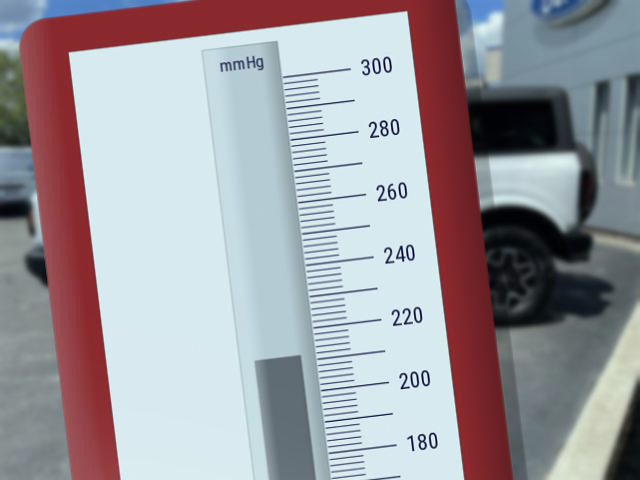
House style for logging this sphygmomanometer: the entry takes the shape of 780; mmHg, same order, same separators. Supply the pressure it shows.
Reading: 212; mmHg
